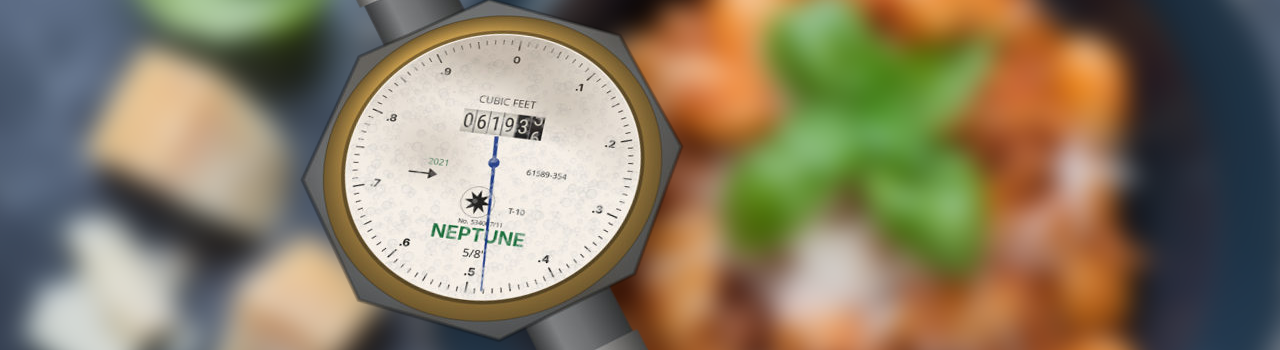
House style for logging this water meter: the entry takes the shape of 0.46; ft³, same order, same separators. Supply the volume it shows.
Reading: 61935.48; ft³
